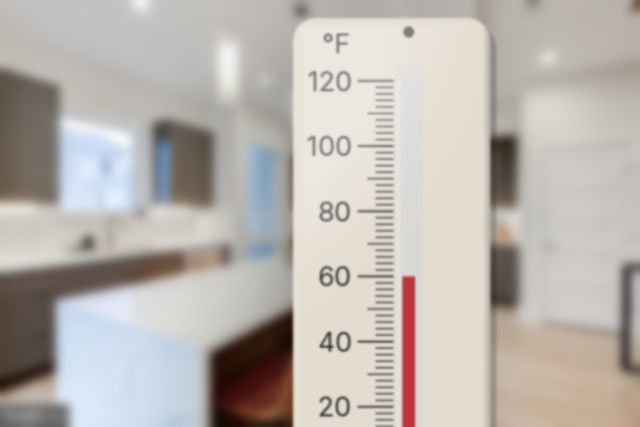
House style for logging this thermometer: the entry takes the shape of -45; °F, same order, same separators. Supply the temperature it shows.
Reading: 60; °F
